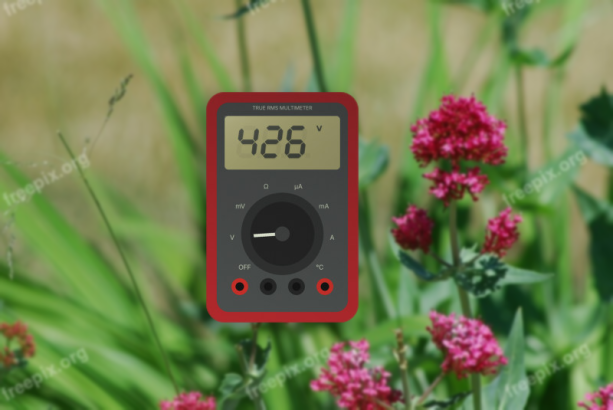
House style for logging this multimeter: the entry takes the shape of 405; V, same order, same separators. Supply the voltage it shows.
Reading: 426; V
